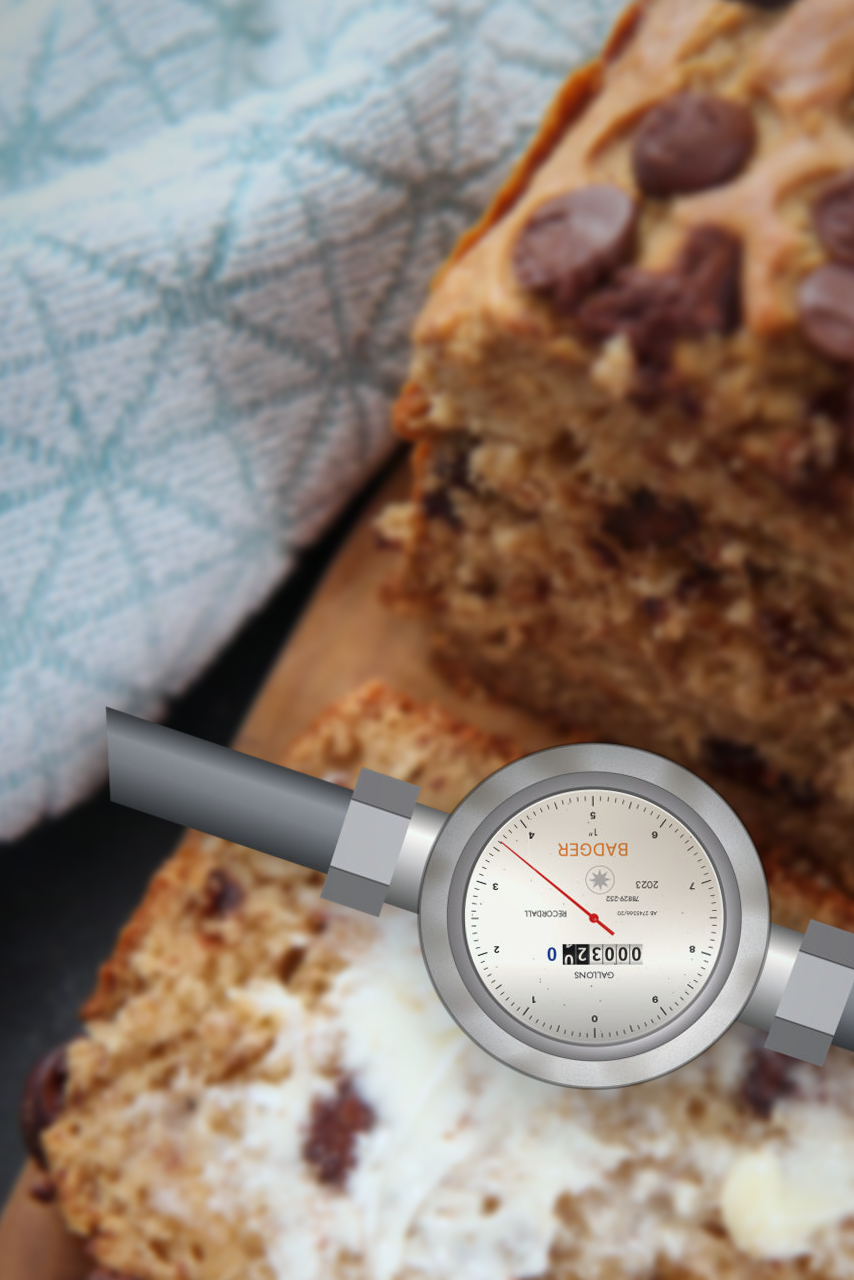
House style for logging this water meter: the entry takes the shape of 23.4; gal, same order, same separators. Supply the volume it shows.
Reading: 3203.6; gal
